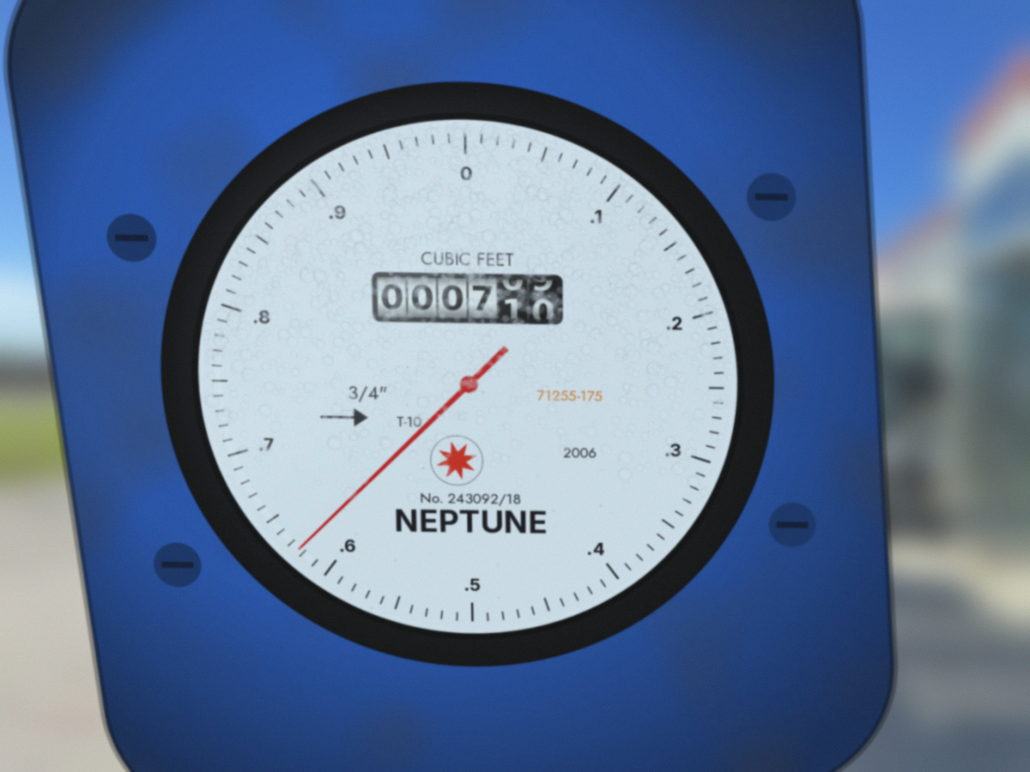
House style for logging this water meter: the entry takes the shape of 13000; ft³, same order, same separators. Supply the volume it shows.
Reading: 709.62; ft³
